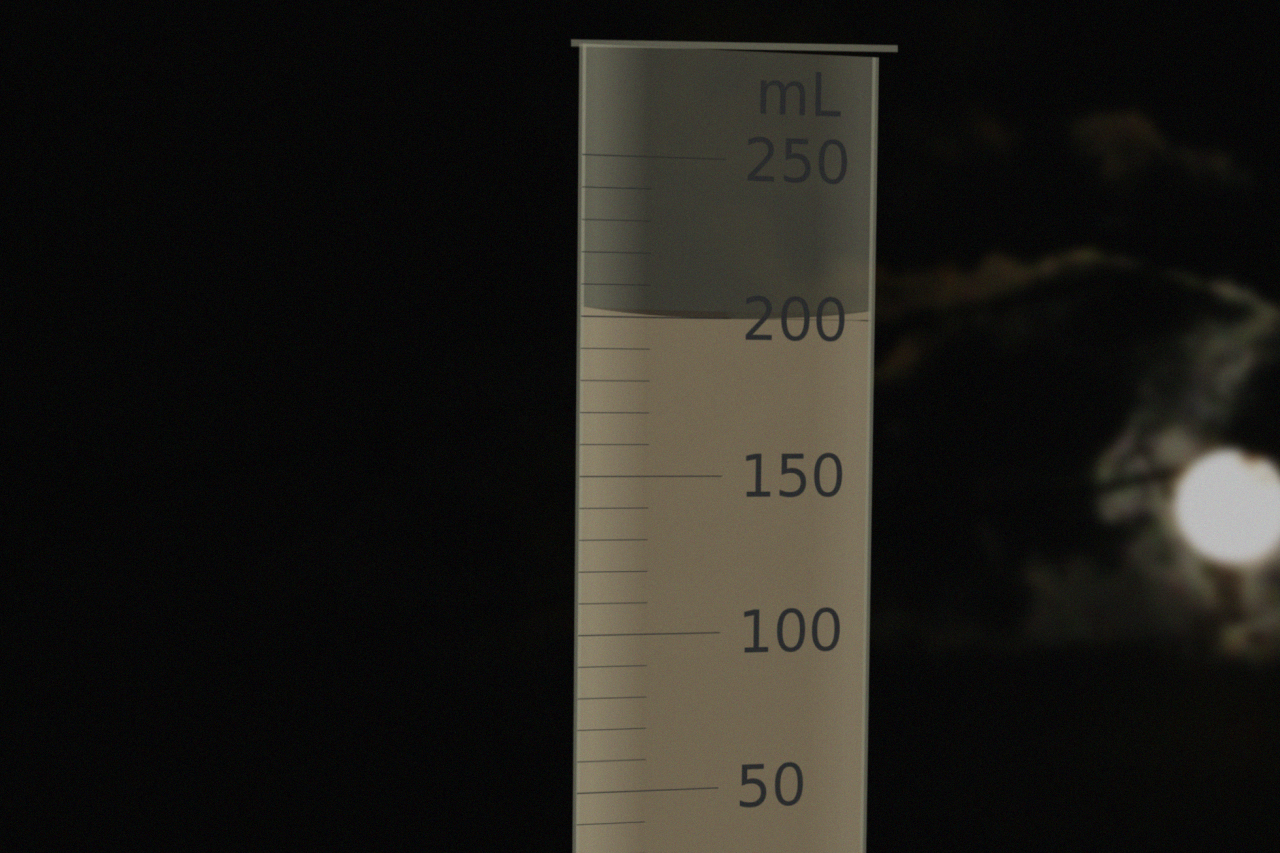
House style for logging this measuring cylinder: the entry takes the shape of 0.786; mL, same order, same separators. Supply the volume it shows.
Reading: 200; mL
